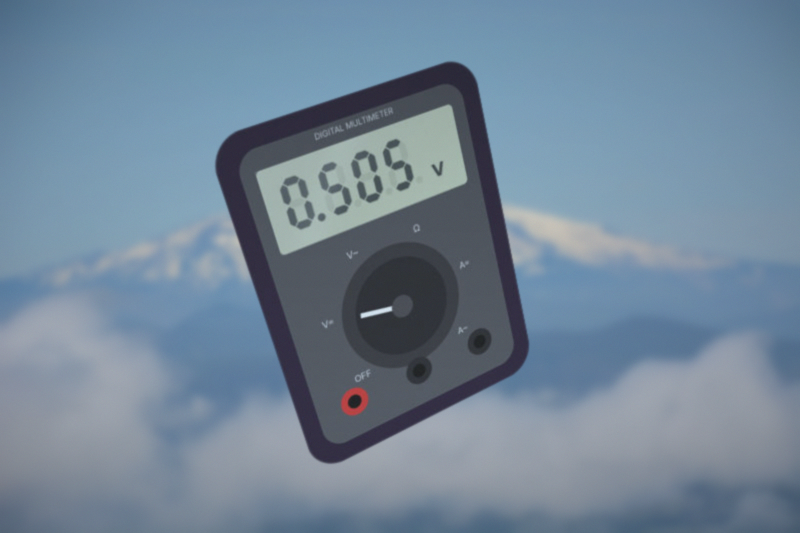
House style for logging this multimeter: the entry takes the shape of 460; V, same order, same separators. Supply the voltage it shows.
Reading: 0.505; V
